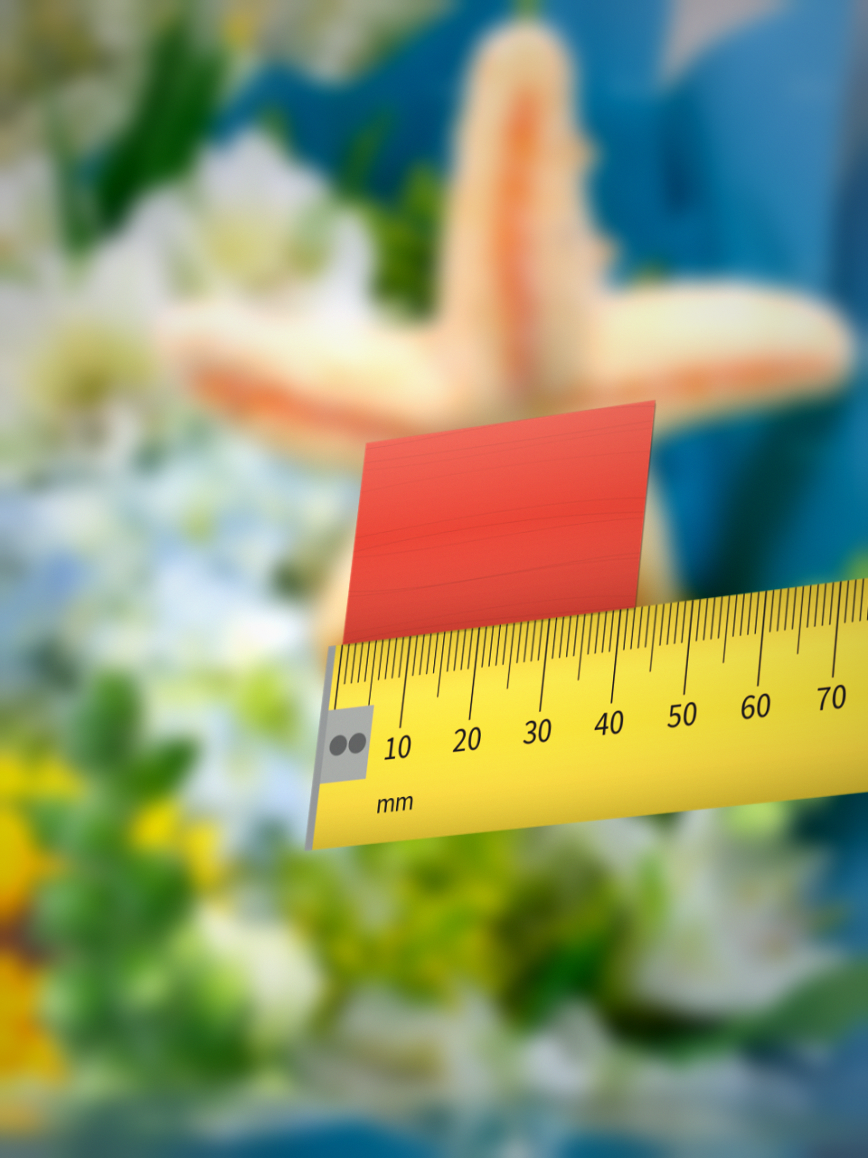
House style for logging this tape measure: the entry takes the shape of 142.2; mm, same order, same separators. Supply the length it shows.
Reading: 42; mm
